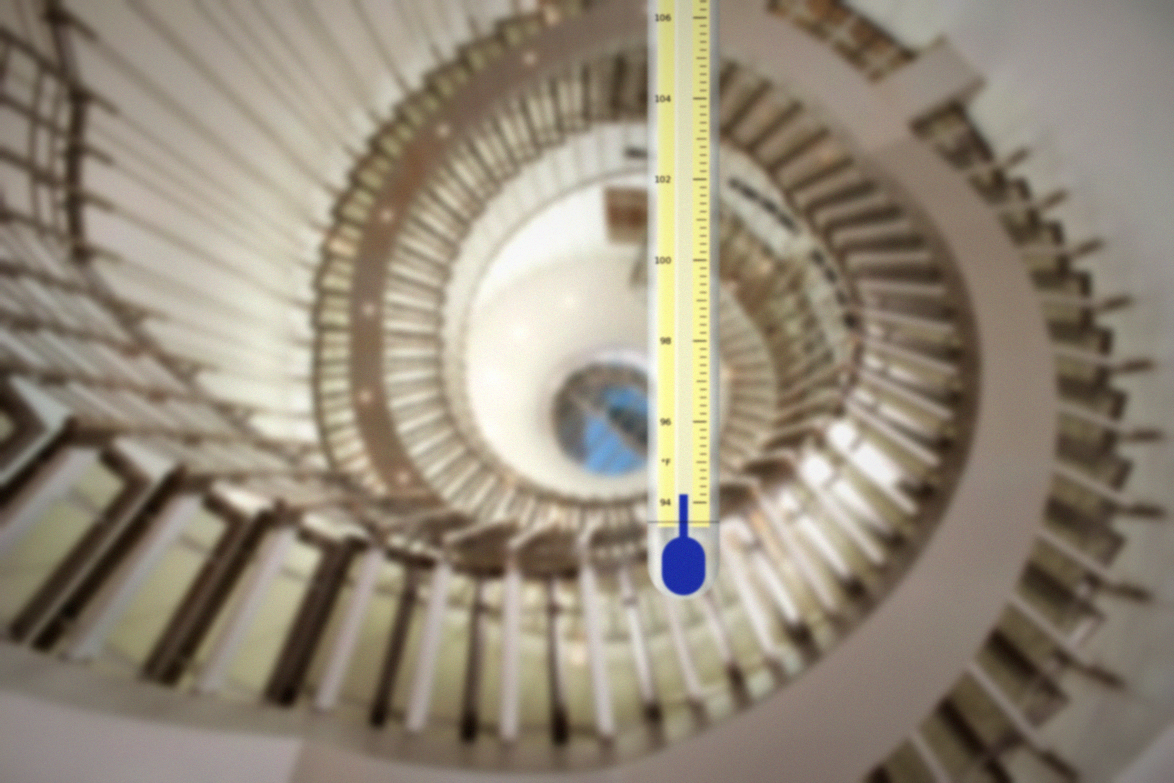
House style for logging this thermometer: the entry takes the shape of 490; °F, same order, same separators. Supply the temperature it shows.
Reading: 94.2; °F
